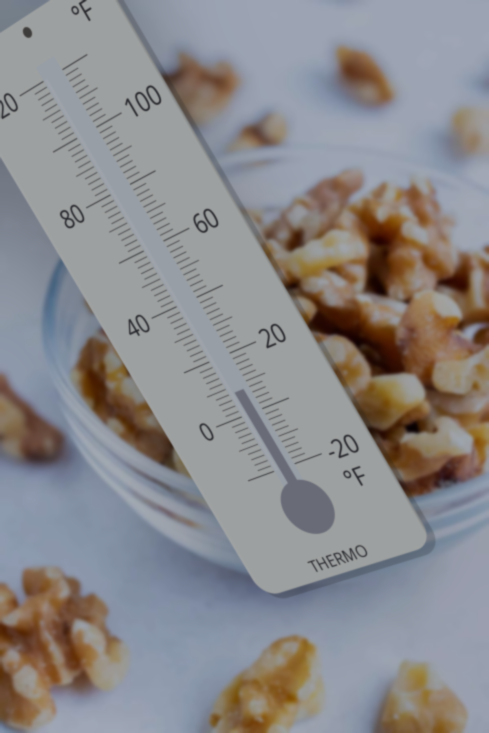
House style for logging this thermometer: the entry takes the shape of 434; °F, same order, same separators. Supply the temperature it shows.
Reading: 8; °F
